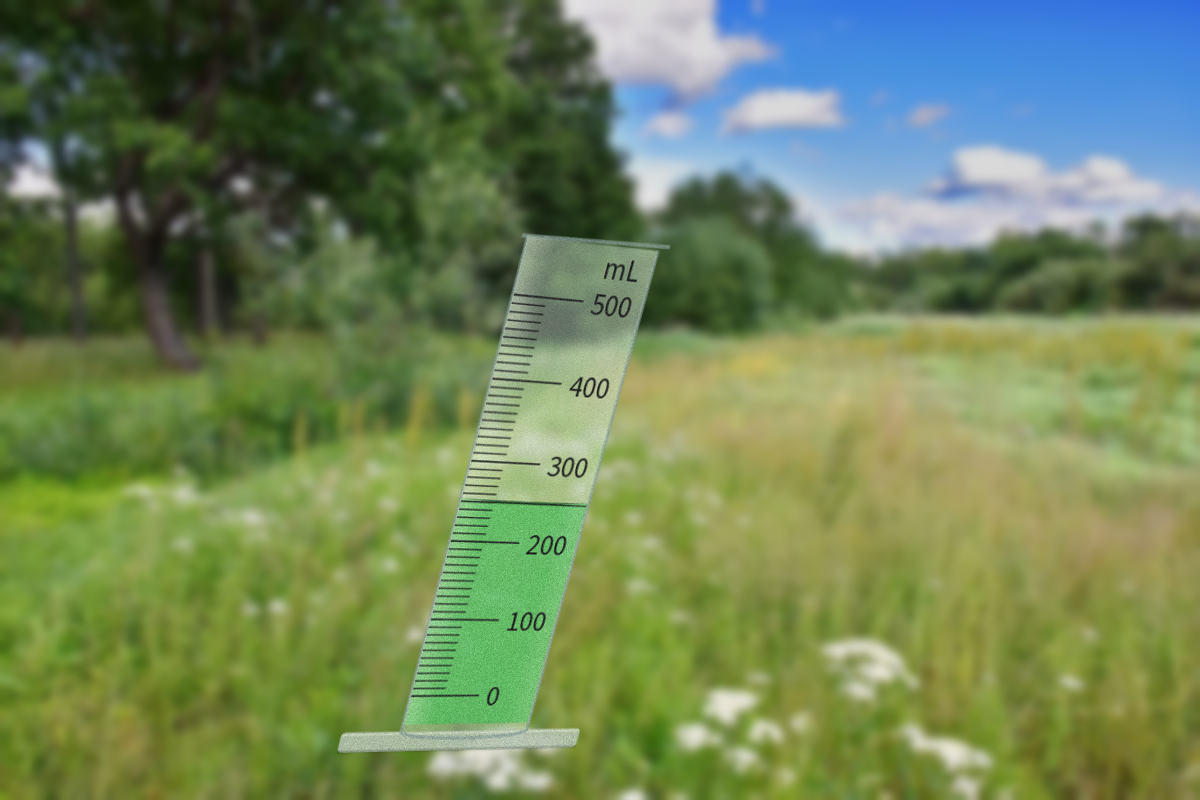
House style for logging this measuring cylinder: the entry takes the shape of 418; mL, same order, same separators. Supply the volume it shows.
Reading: 250; mL
